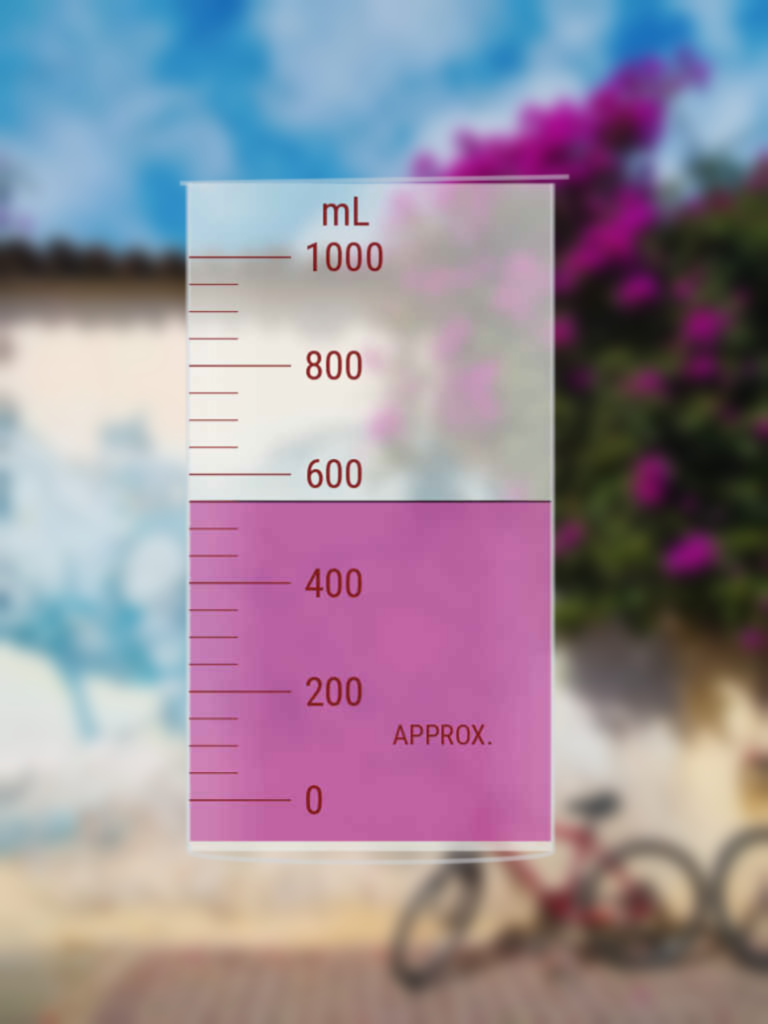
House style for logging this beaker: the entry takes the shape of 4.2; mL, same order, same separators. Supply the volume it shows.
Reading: 550; mL
